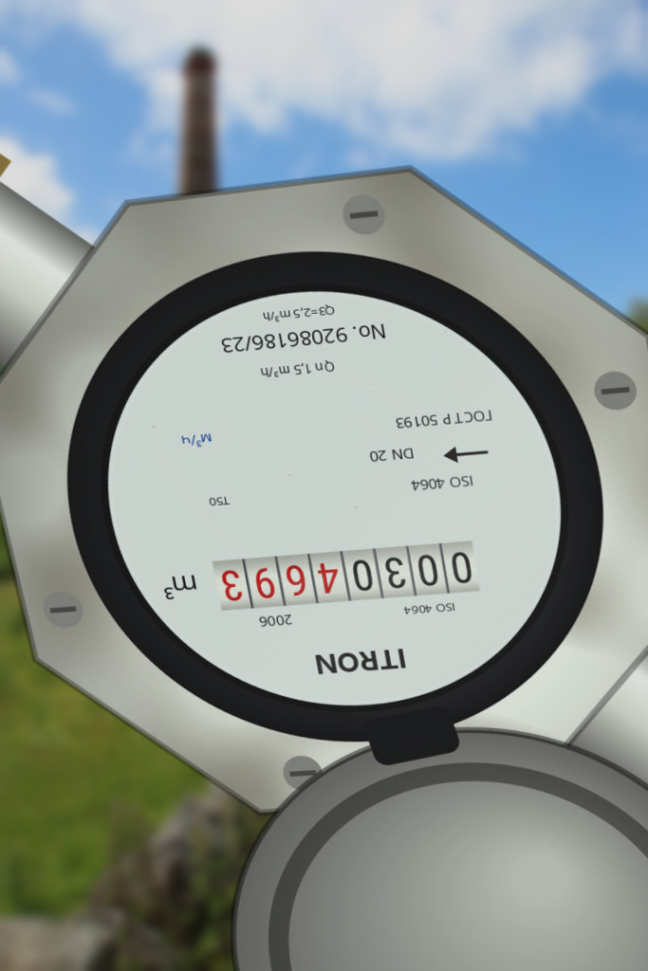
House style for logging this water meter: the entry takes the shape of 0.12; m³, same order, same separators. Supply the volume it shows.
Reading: 30.4693; m³
